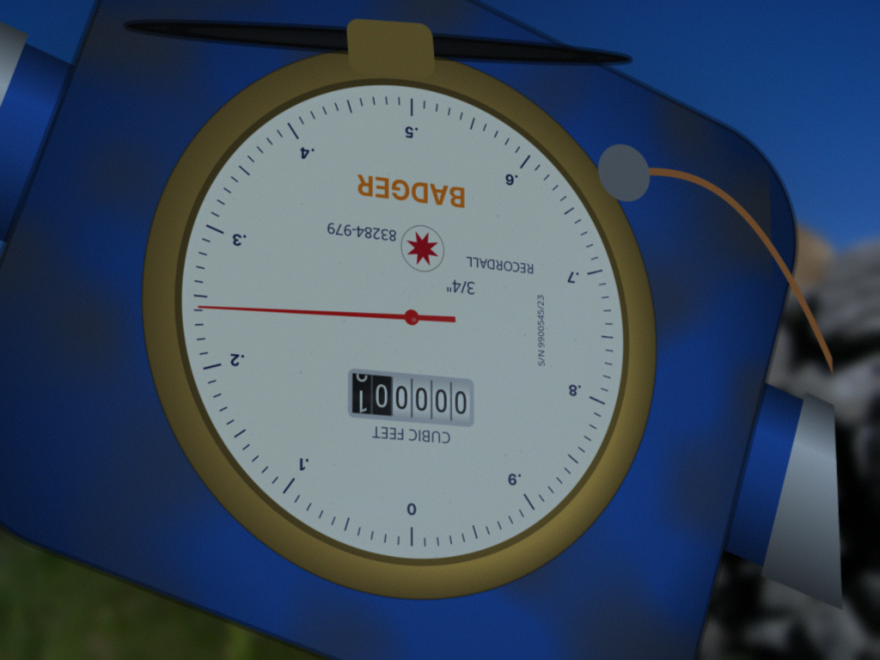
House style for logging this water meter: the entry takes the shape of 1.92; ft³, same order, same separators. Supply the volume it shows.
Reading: 1.24; ft³
